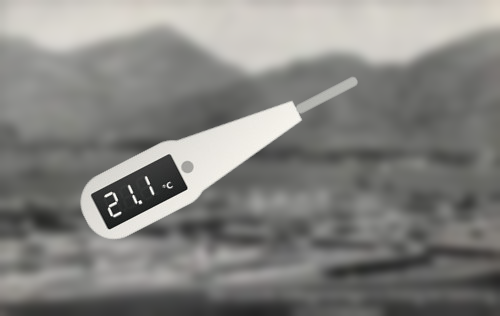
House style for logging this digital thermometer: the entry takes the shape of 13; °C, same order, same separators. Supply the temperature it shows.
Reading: 21.1; °C
